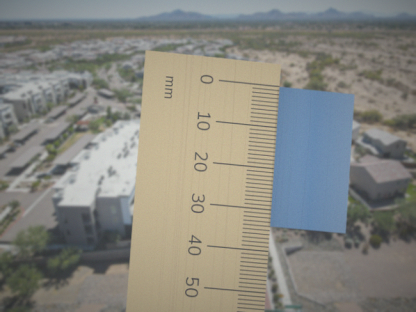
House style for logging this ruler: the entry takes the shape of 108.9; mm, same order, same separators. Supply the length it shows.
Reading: 34; mm
